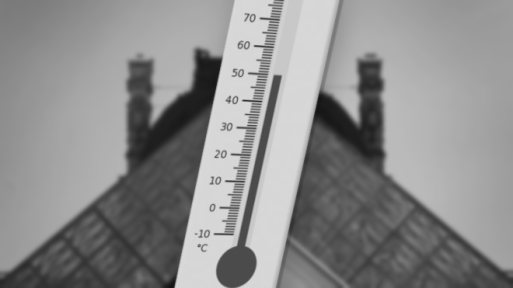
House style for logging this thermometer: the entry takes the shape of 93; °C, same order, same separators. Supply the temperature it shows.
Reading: 50; °C
